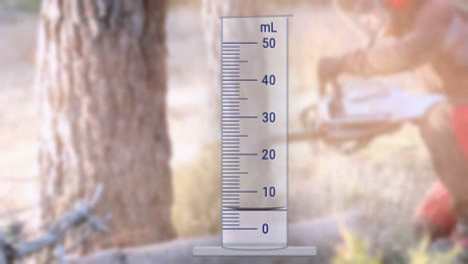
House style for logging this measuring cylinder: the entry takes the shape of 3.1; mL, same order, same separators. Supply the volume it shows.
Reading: 5; mL
